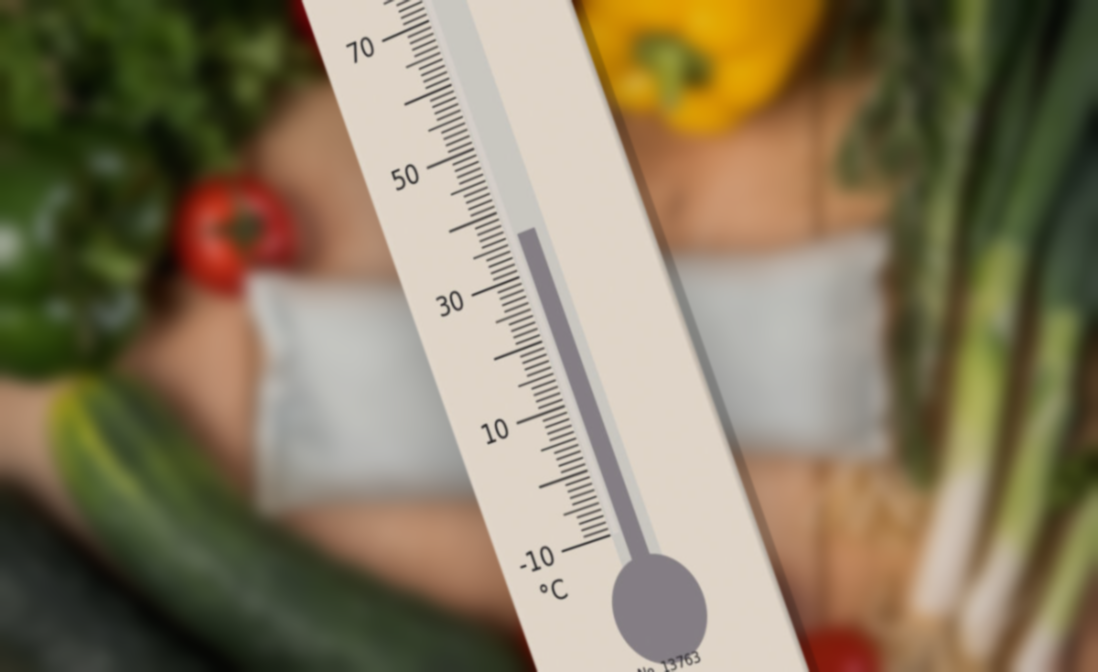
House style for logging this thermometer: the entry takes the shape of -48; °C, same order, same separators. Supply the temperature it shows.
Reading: 36; °C
